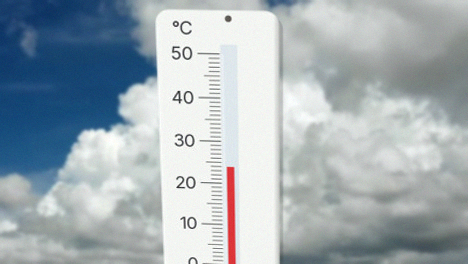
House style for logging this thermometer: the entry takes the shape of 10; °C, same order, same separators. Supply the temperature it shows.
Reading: 24; °C
